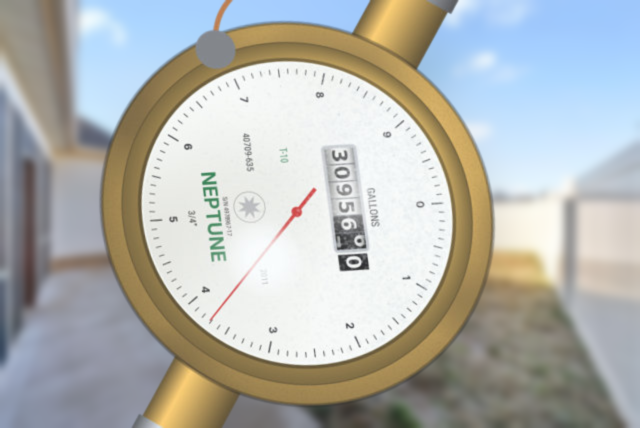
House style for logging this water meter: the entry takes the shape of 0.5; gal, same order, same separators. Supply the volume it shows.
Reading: 3095663.7; gal
